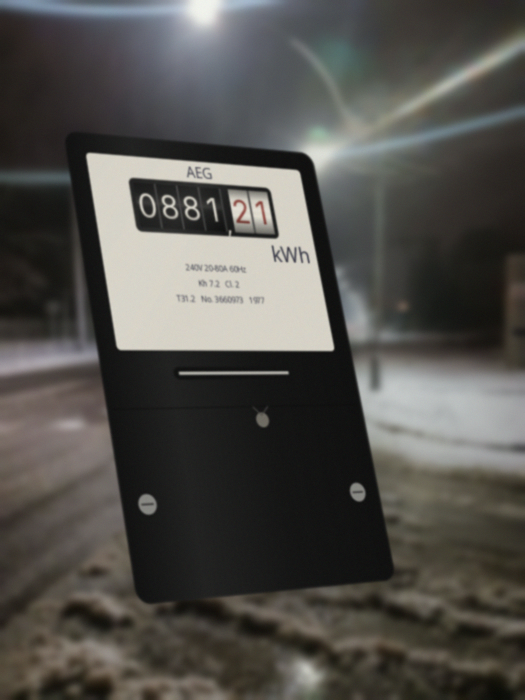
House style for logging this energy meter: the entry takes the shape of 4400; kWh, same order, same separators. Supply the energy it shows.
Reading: 881.21; kWh
